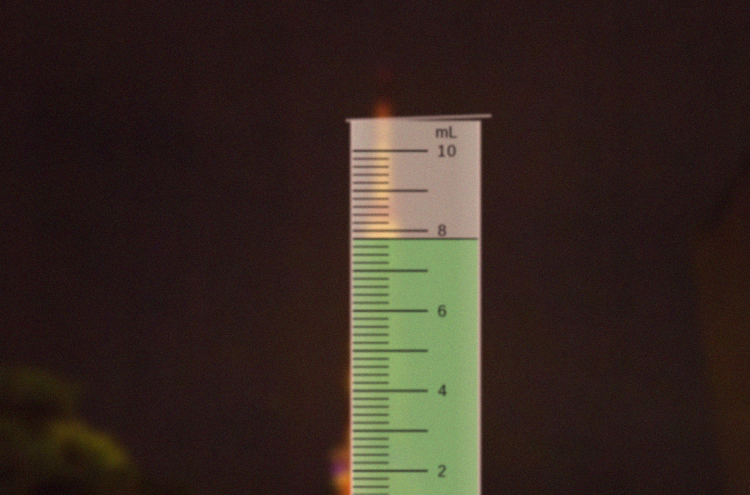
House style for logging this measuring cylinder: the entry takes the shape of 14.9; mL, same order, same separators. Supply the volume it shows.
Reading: 7.8; mL
